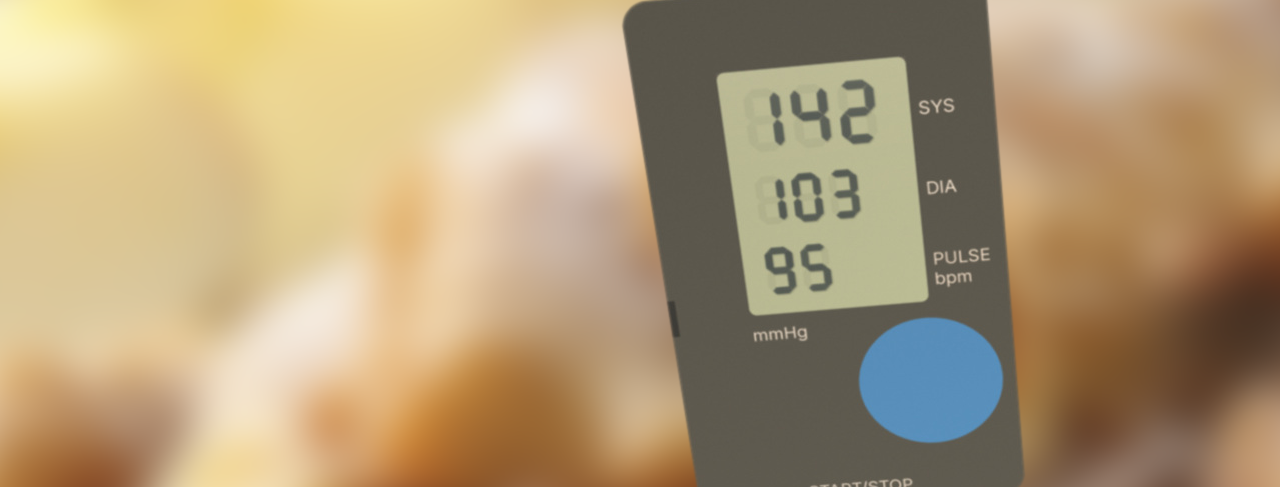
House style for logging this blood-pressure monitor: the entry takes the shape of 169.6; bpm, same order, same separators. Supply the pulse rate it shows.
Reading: 95; bpm
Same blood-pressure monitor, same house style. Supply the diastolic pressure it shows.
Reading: 103; mmHg
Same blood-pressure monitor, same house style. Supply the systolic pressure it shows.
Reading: 142; mmHg
